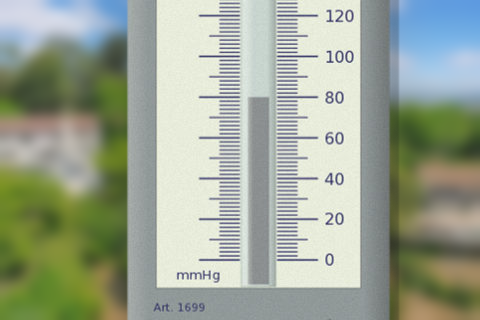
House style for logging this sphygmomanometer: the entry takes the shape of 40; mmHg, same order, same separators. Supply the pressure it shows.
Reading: 80; mmHg
